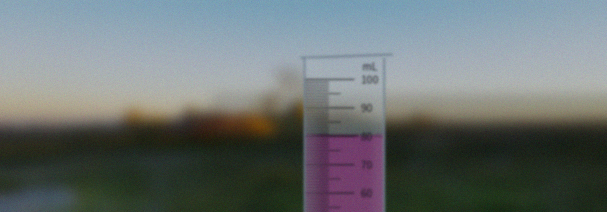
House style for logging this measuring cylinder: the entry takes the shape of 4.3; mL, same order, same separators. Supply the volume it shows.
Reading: 80; mL
